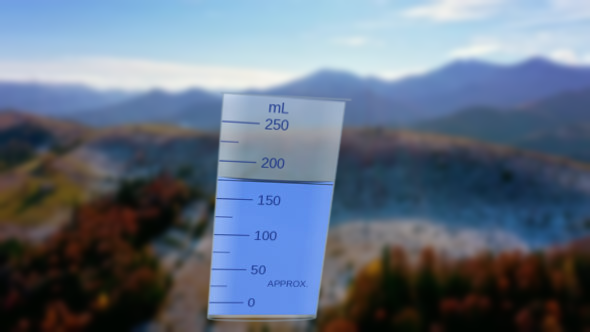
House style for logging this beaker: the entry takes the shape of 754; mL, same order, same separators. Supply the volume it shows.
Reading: 175; mL
